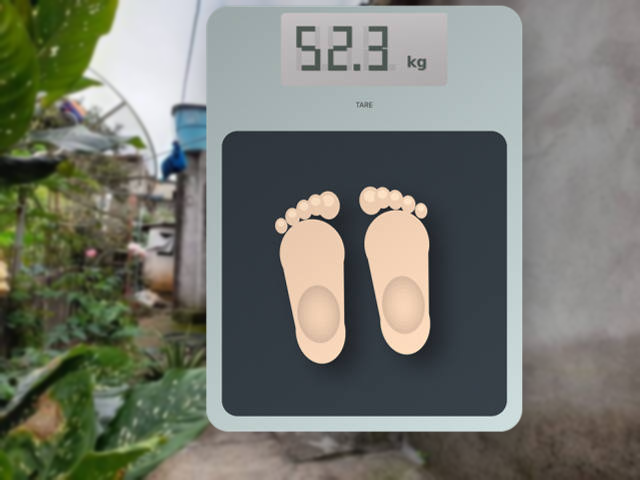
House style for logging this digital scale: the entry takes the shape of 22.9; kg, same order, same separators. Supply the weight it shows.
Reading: 52.3; kg
